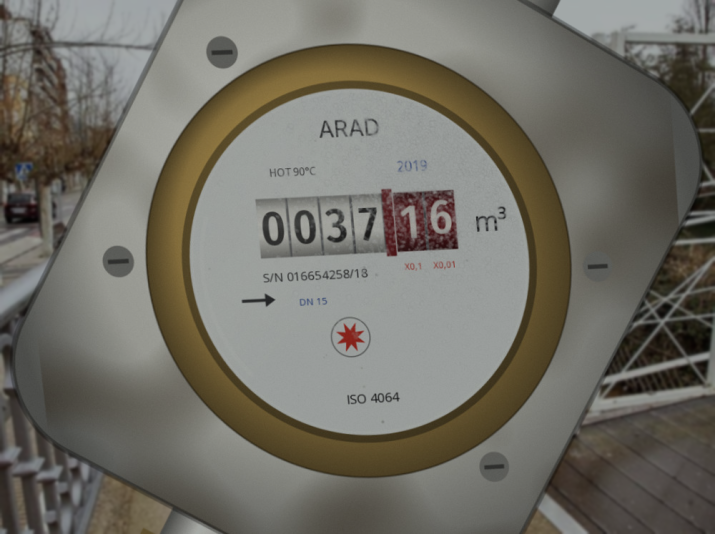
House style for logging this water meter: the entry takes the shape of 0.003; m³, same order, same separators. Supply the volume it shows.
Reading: 37.16; m³
